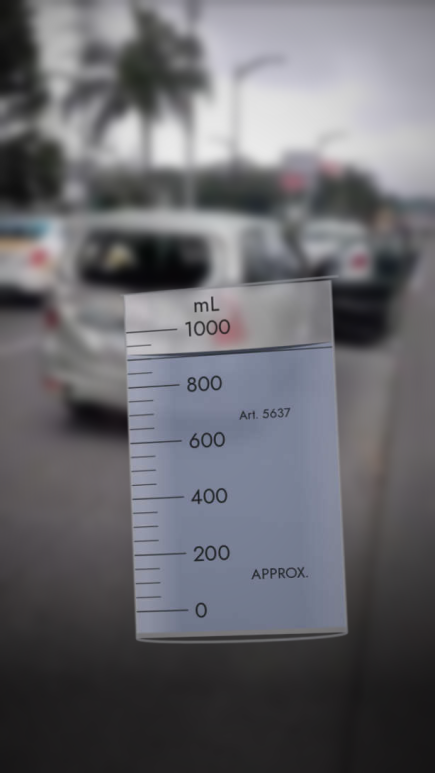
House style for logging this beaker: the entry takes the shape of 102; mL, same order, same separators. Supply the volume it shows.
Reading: 900; mL
